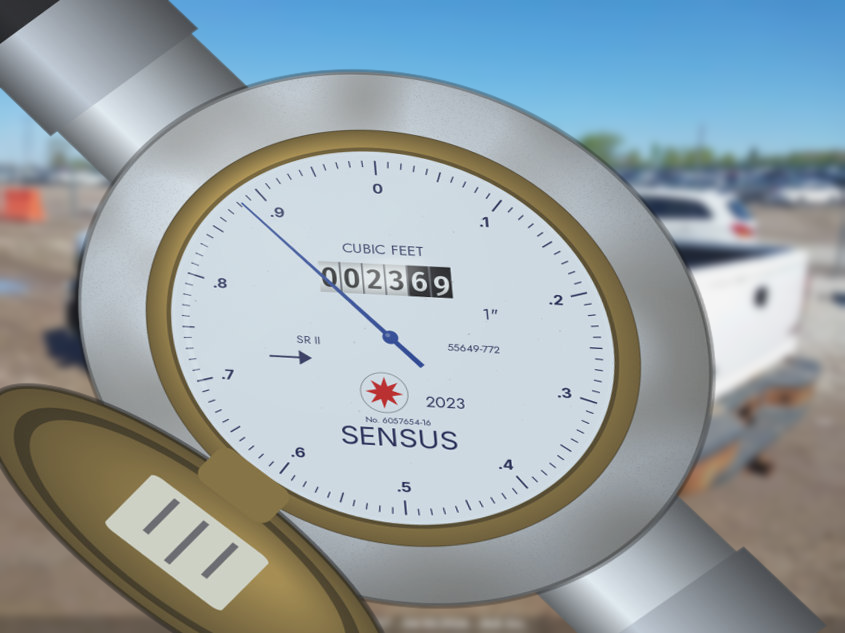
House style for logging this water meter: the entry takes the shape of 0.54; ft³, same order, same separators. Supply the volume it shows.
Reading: 2368.88; ft³
